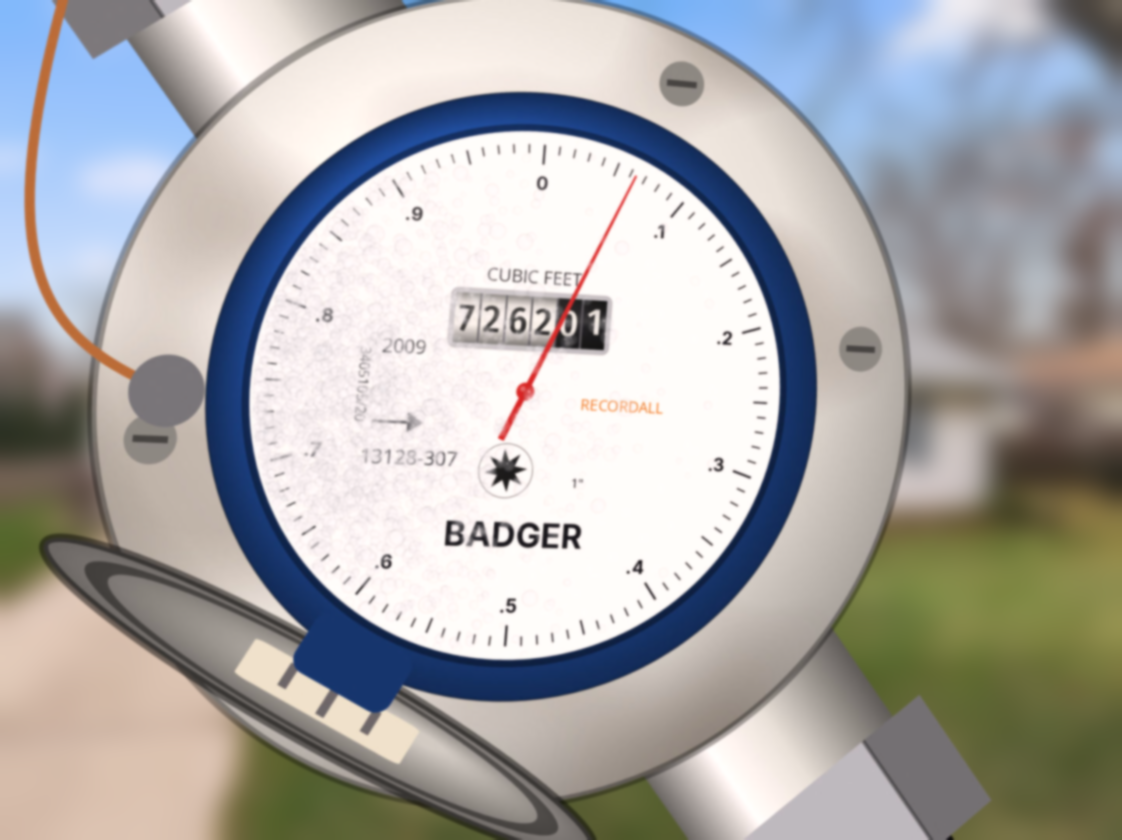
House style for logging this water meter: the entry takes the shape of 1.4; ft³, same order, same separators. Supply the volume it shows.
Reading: 726201.06; ft³
